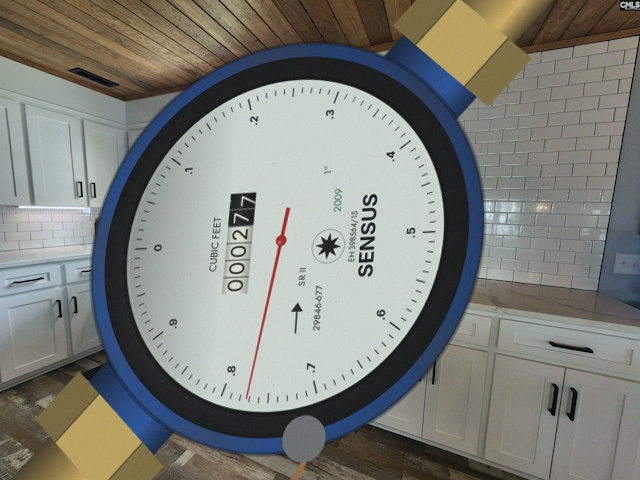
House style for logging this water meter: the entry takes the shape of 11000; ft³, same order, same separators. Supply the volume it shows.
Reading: 276.77; ft³
